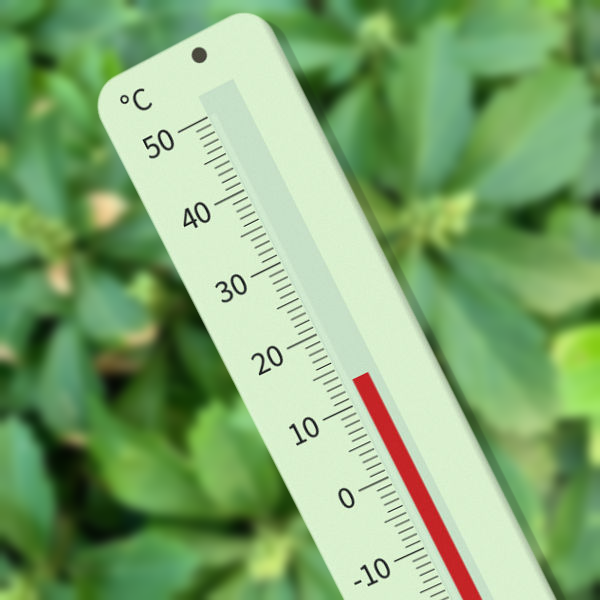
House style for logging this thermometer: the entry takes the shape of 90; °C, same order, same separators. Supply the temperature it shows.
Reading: 13; °C
